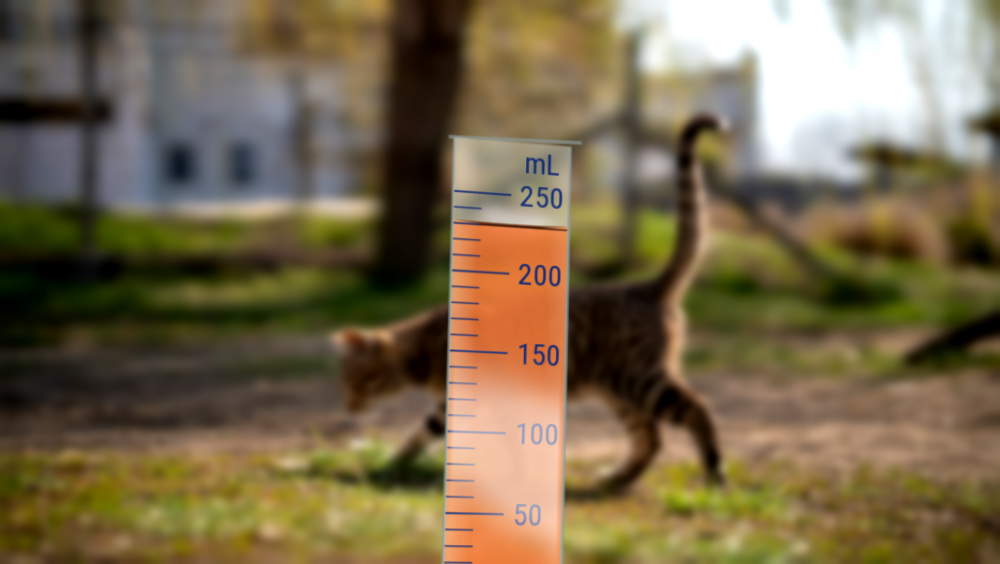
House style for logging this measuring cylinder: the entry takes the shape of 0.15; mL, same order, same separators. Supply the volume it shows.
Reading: 230; mL
